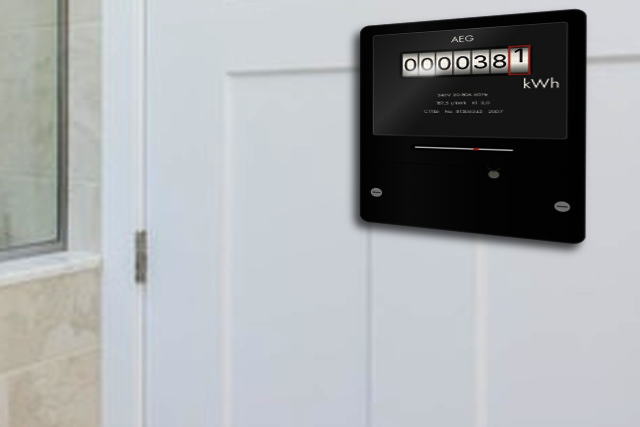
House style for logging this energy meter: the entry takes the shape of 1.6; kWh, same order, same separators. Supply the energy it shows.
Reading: 38.1; kWh
